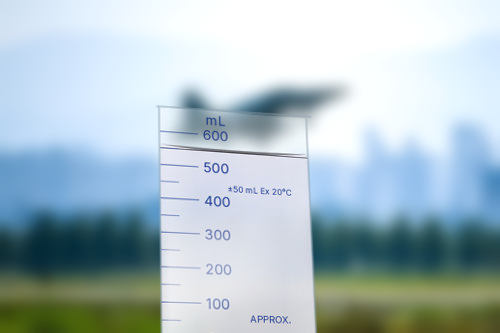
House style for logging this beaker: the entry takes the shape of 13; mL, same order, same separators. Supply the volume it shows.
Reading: 550; mL
